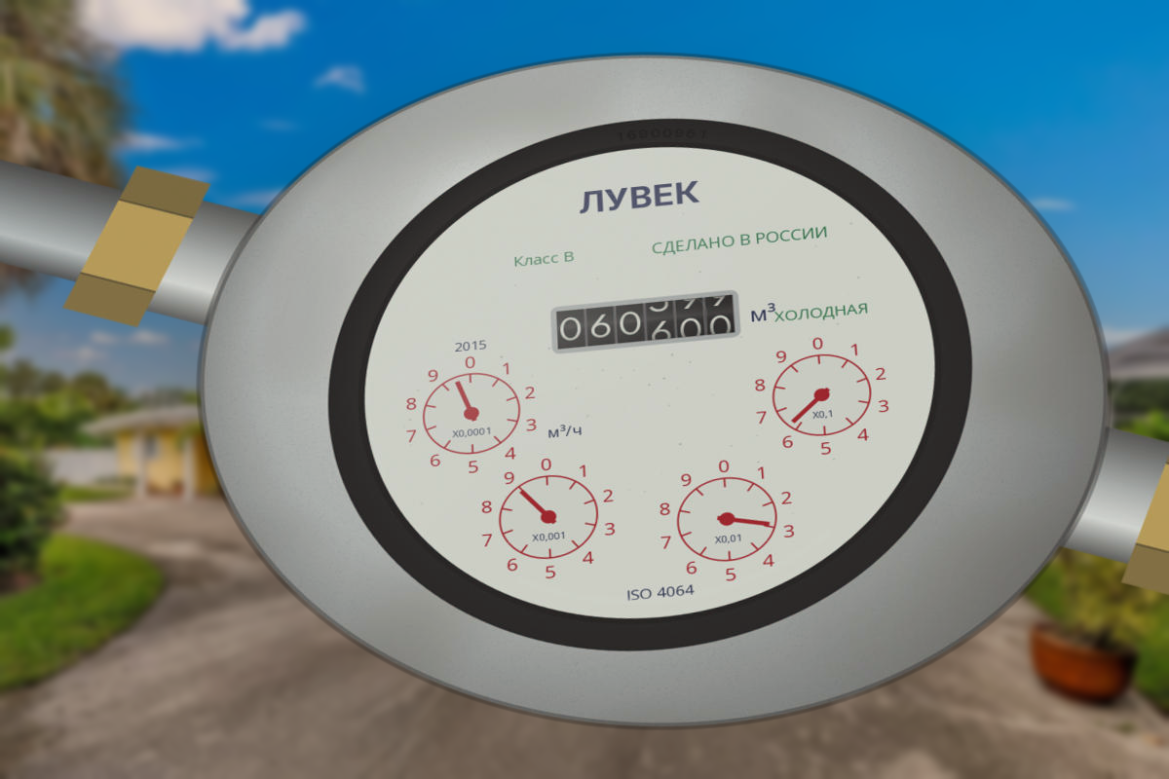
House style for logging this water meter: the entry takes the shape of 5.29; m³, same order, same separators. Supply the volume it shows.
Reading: 60599.6289; m³
